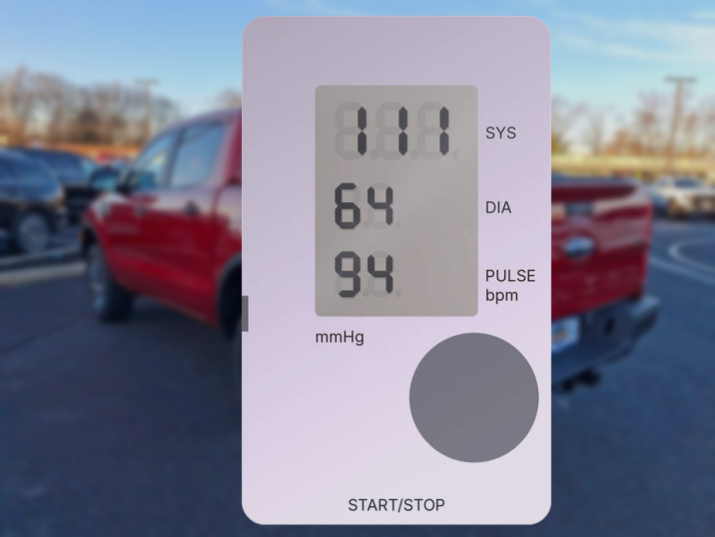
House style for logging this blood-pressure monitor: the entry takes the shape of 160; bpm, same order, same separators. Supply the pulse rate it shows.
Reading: 94; bpm
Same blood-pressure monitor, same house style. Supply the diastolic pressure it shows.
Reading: 64; mmHg
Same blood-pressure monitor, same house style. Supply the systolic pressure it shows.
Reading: 111; mmHg
